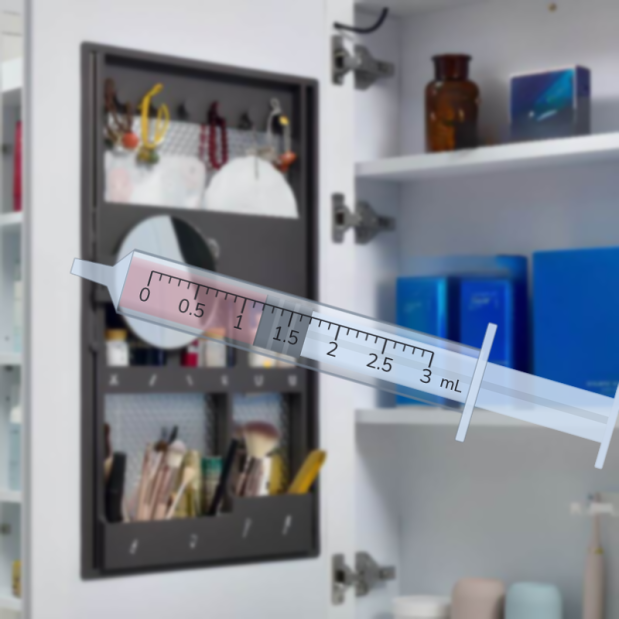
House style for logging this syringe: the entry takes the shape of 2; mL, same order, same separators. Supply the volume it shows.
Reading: 1.2; mL
